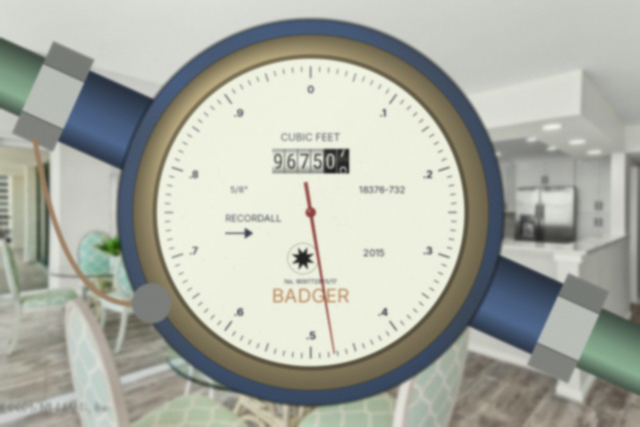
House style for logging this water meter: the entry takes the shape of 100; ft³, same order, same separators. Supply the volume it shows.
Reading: 967507.47; ft³
